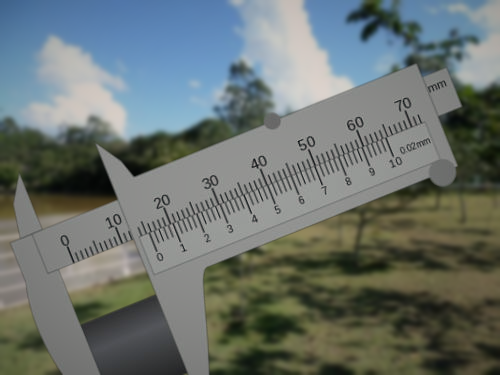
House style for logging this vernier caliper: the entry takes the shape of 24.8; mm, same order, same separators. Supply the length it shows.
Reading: 15.6; mm
